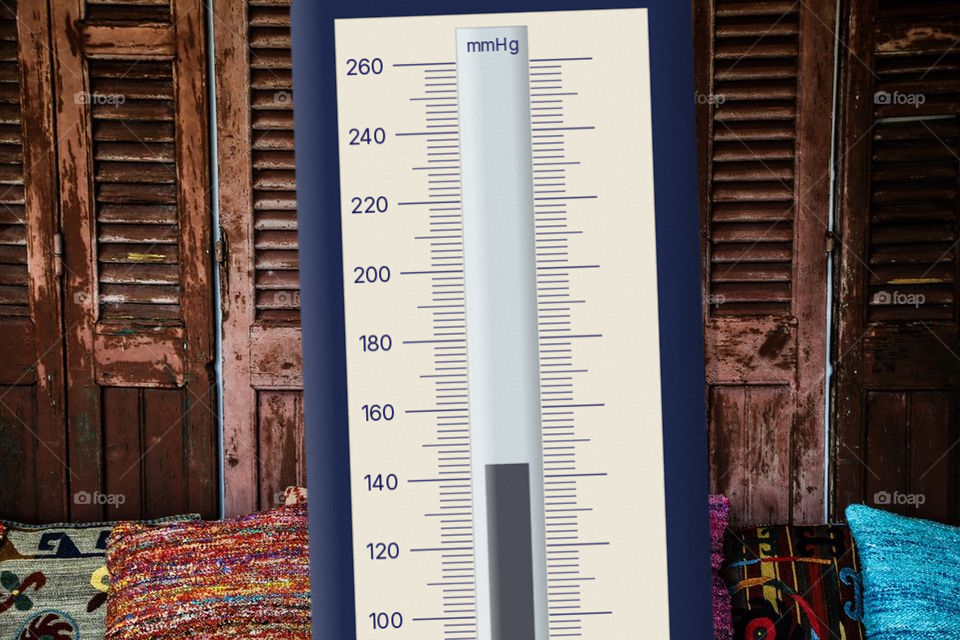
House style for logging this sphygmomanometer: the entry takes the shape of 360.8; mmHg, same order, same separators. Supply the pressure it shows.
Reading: 144; mmHg
